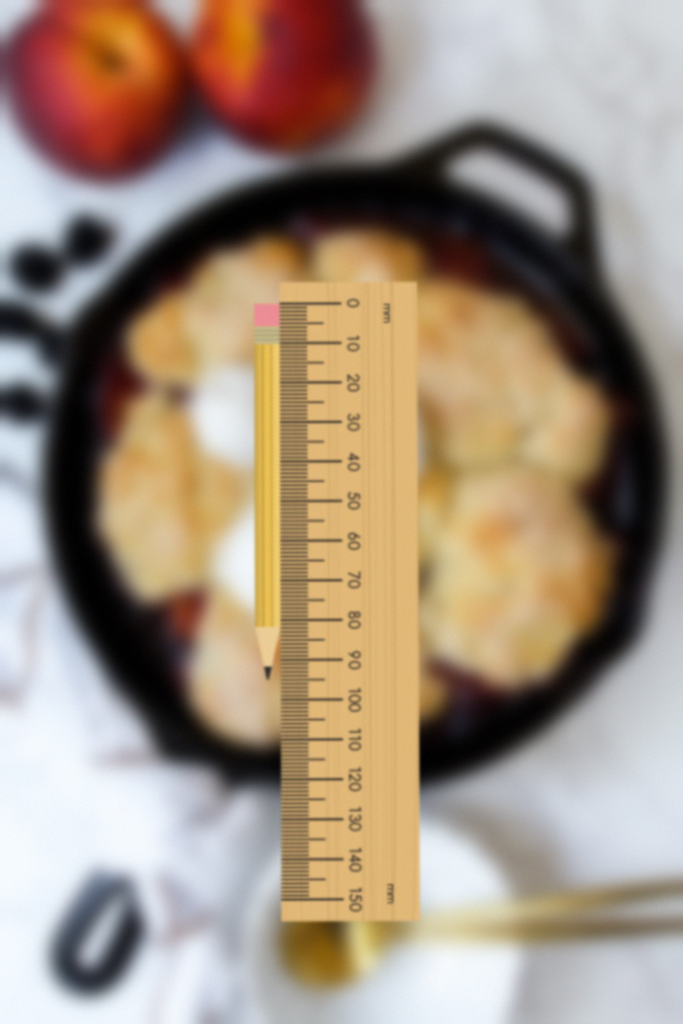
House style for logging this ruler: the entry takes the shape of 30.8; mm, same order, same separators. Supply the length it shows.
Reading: 95; mm
